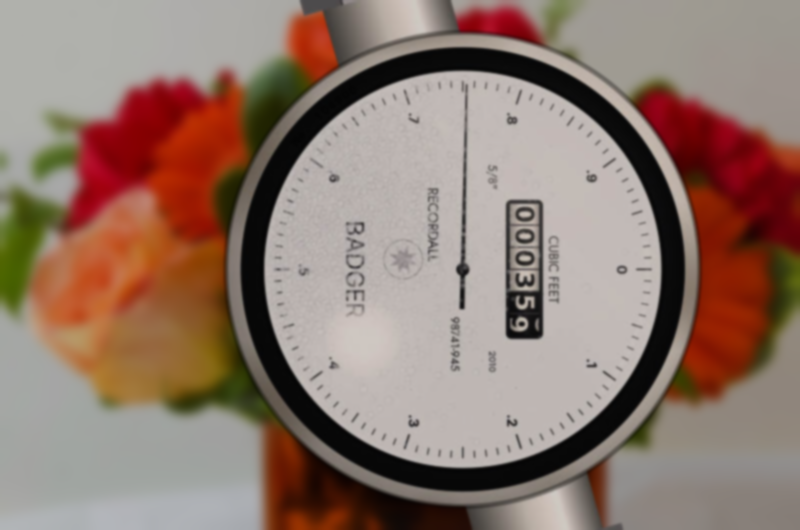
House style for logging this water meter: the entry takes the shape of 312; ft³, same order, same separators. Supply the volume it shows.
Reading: 358.75; ft³
